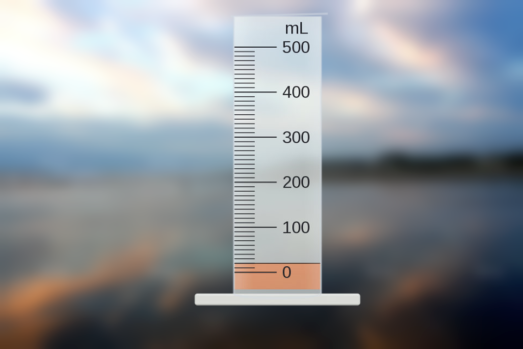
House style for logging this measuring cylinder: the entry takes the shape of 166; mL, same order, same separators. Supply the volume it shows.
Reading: 20; mL
